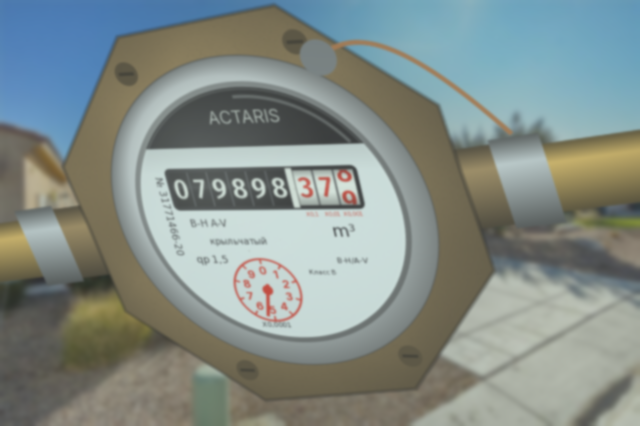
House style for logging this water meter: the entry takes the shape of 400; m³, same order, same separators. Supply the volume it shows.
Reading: 79898.3785; m³
